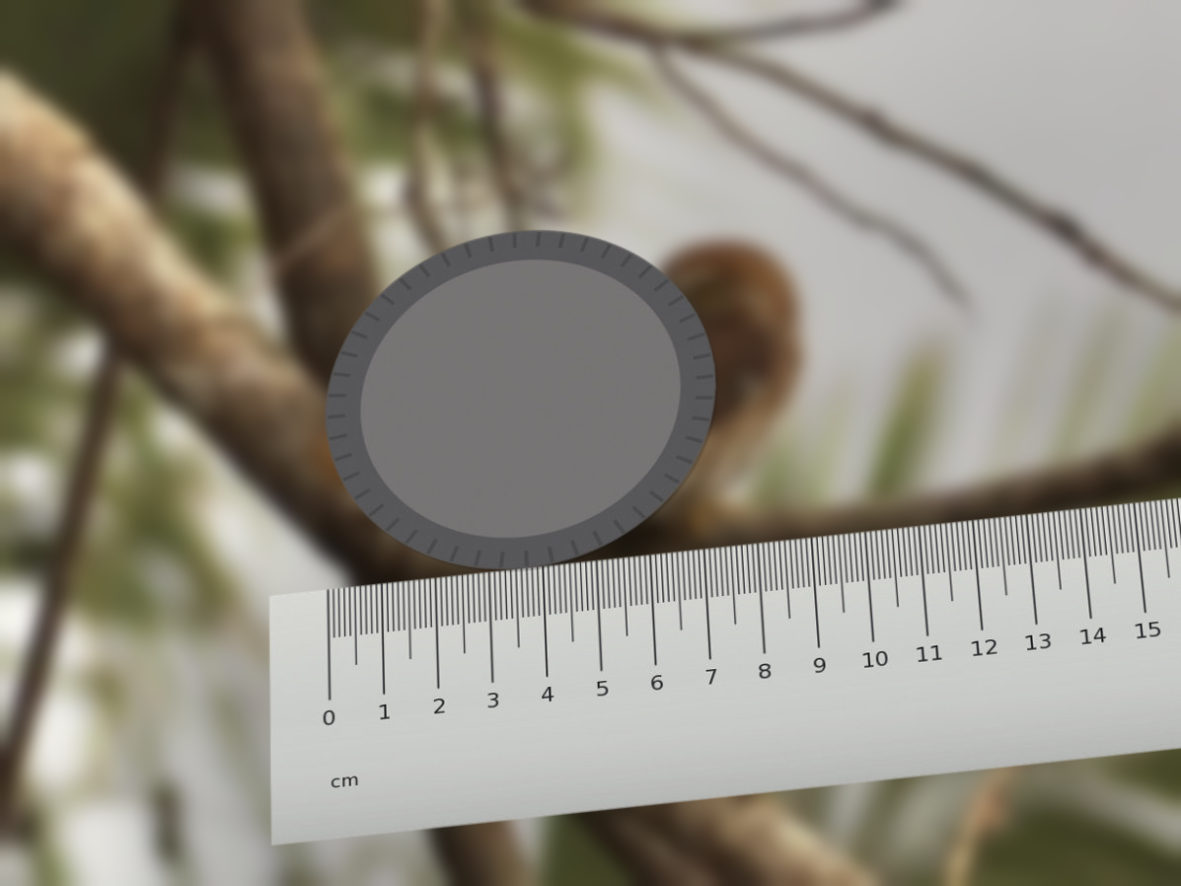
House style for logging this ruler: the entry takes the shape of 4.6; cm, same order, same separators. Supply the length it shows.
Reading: 7.4; cm
